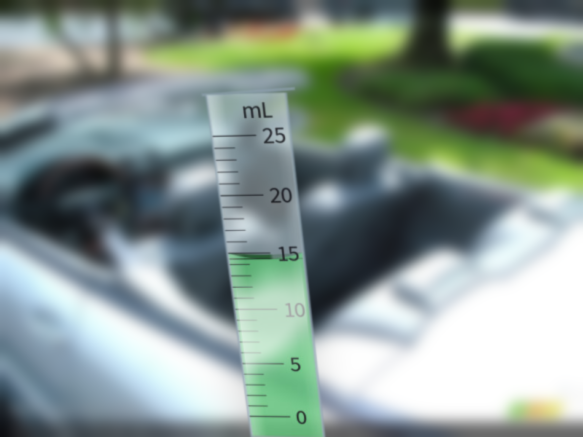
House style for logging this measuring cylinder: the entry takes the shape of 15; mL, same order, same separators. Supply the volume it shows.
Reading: 14.5; mL
